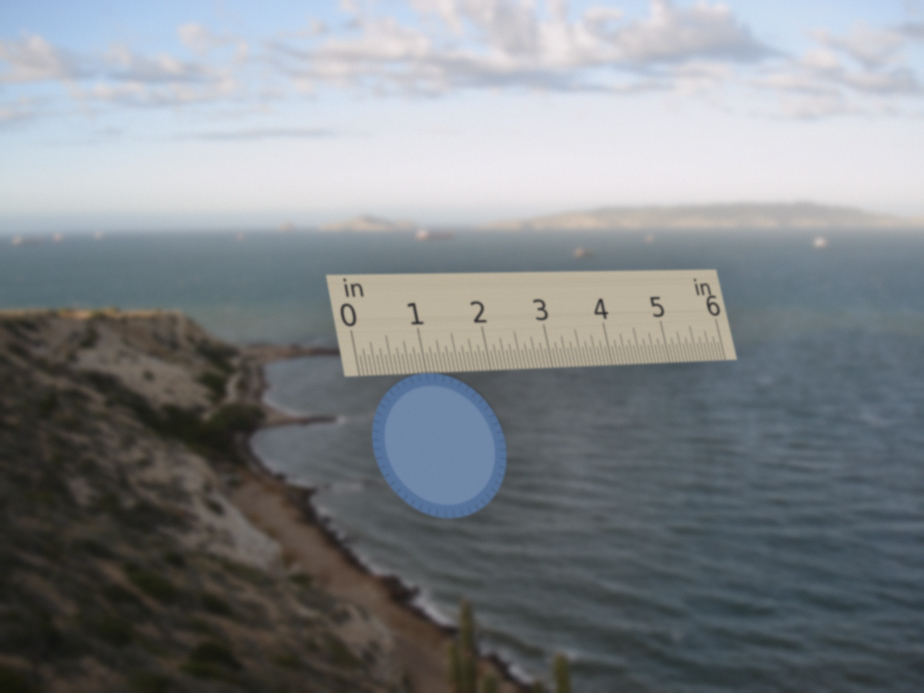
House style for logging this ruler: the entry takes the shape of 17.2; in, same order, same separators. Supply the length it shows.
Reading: 2; in
